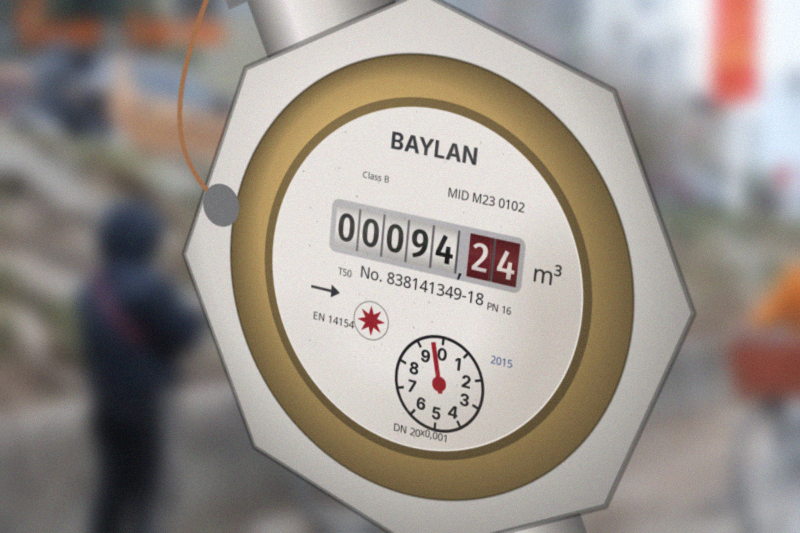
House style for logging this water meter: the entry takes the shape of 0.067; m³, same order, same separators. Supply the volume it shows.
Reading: 94.239; m³
